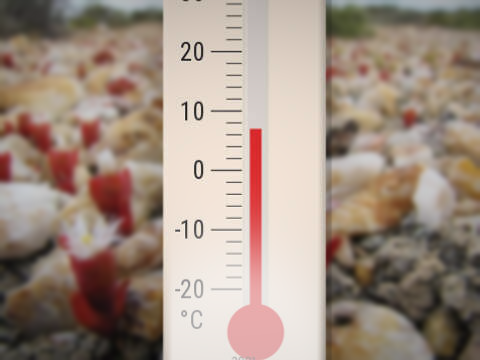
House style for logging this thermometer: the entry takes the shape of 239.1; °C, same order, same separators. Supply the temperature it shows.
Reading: 7; °C
